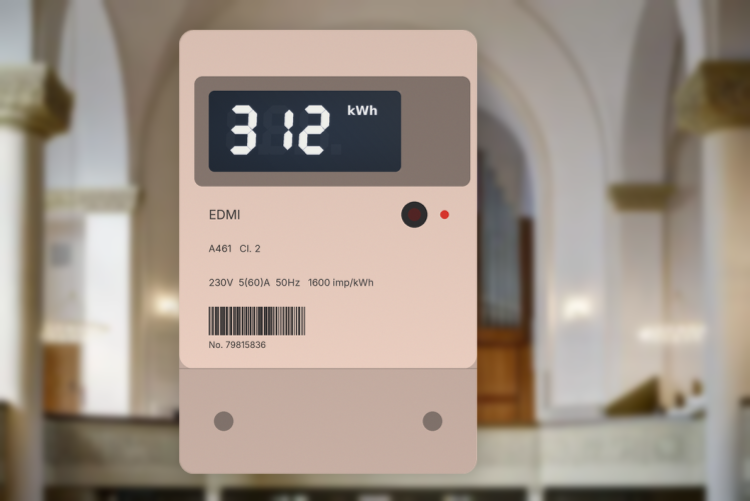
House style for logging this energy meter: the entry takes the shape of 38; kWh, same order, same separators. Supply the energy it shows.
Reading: 312; kWh
